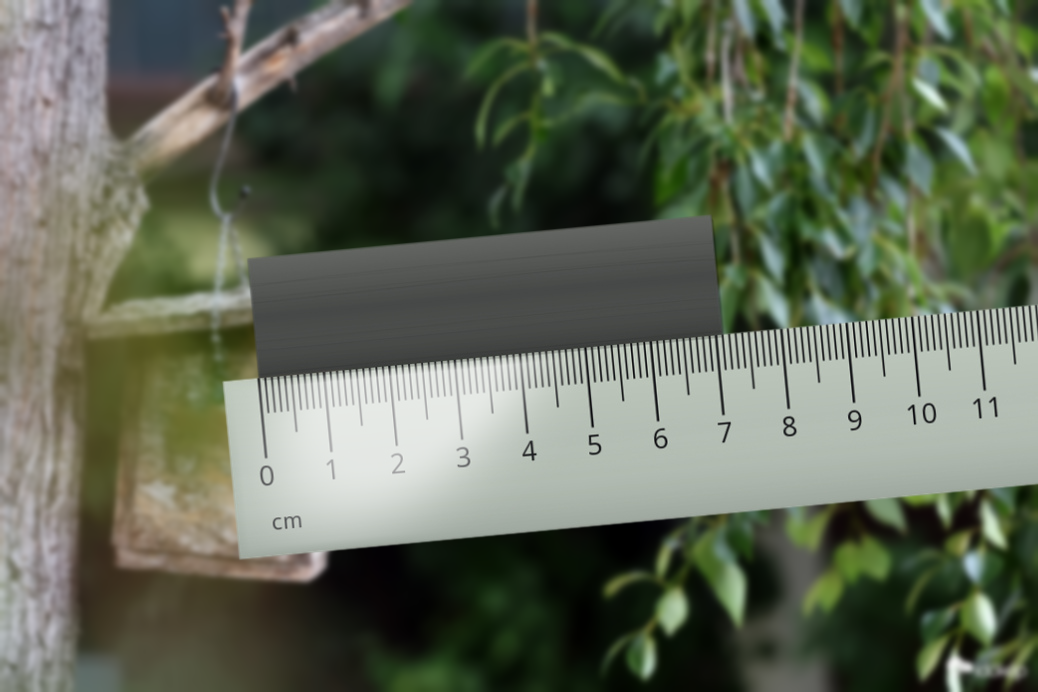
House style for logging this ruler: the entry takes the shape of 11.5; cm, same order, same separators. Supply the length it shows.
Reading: 7.1; cm
